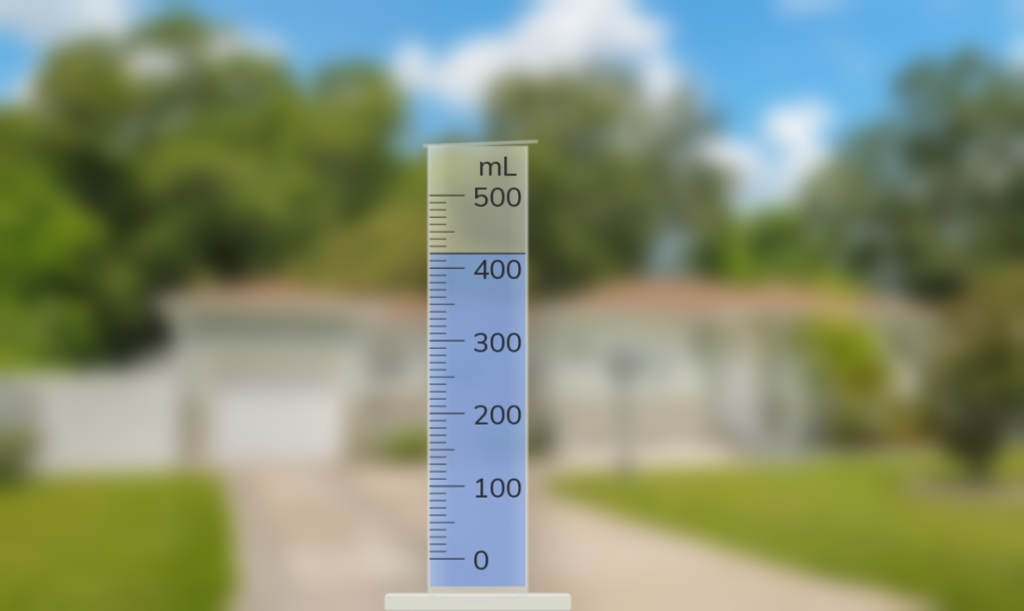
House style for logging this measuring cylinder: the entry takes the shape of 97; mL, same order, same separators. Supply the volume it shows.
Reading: 420; mL
